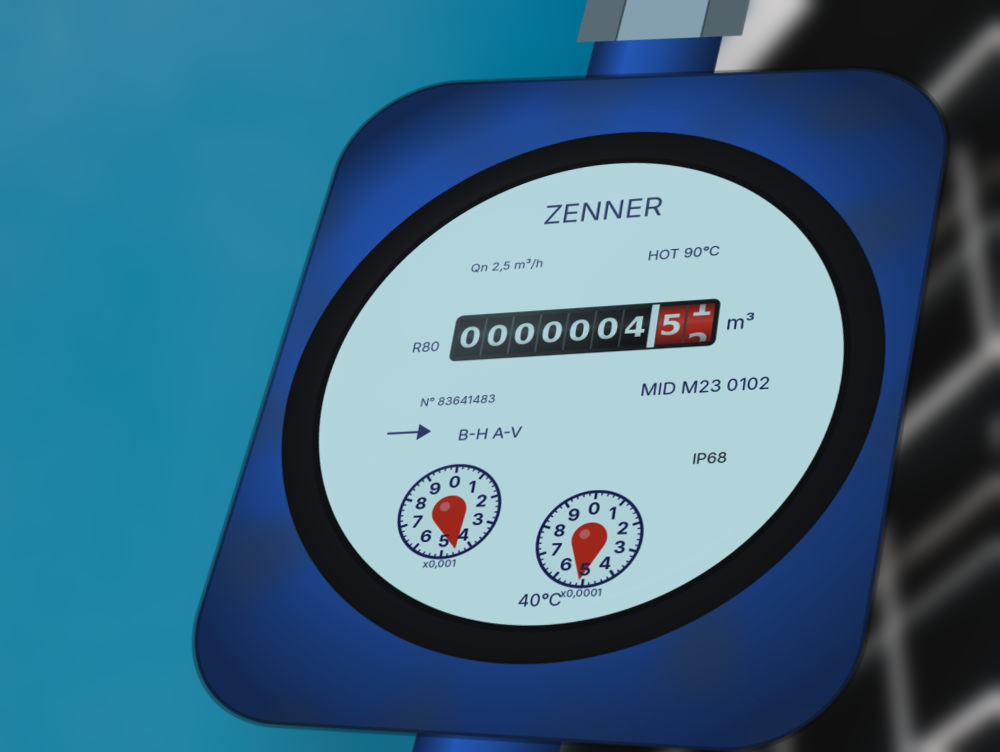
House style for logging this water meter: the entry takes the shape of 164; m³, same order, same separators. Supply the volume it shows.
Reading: 4.5145; m³
